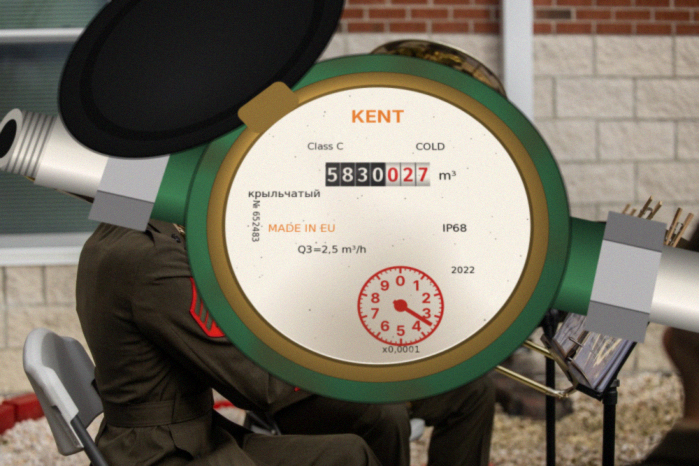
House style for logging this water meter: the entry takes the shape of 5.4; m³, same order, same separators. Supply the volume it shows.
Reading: 5830.0273; m³
